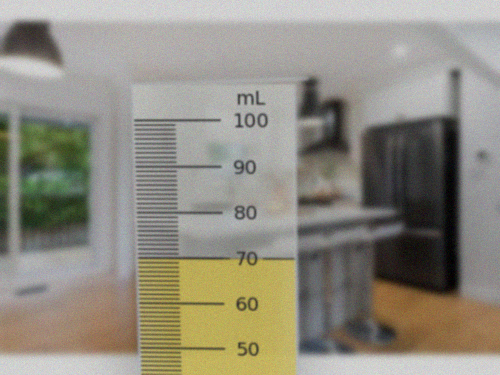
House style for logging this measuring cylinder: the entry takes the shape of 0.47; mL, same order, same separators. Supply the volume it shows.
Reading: 70; mL
